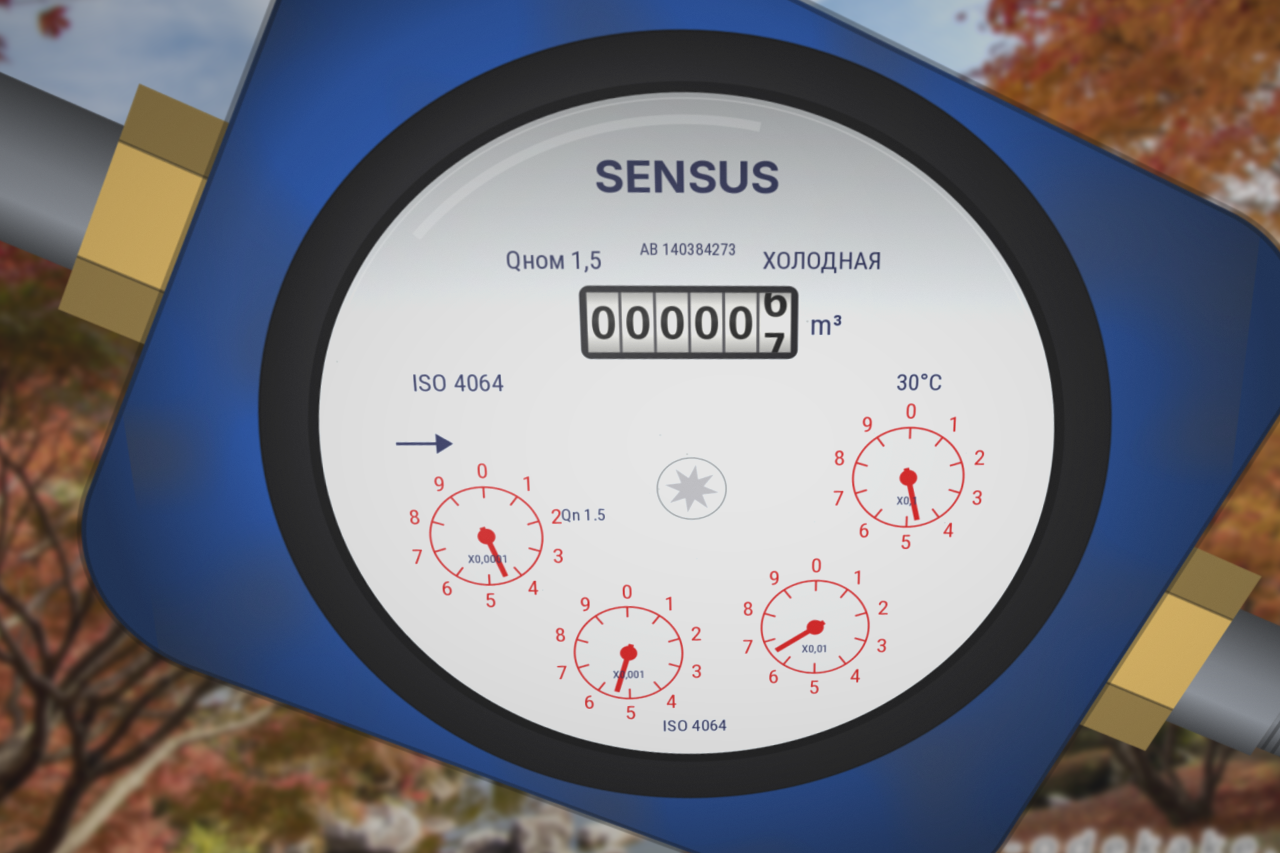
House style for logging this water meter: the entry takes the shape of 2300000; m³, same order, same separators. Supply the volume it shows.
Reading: 6.4654; m³
